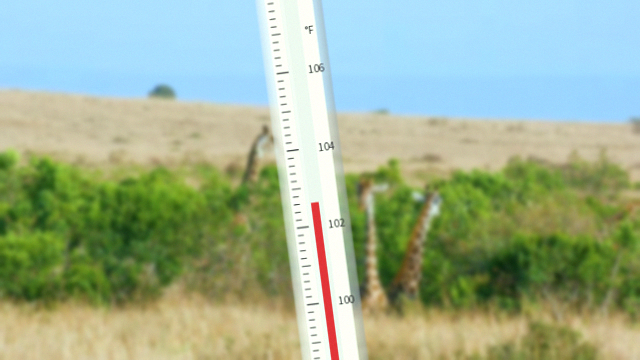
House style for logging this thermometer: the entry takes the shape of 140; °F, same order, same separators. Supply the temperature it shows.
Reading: 102.6; °F
